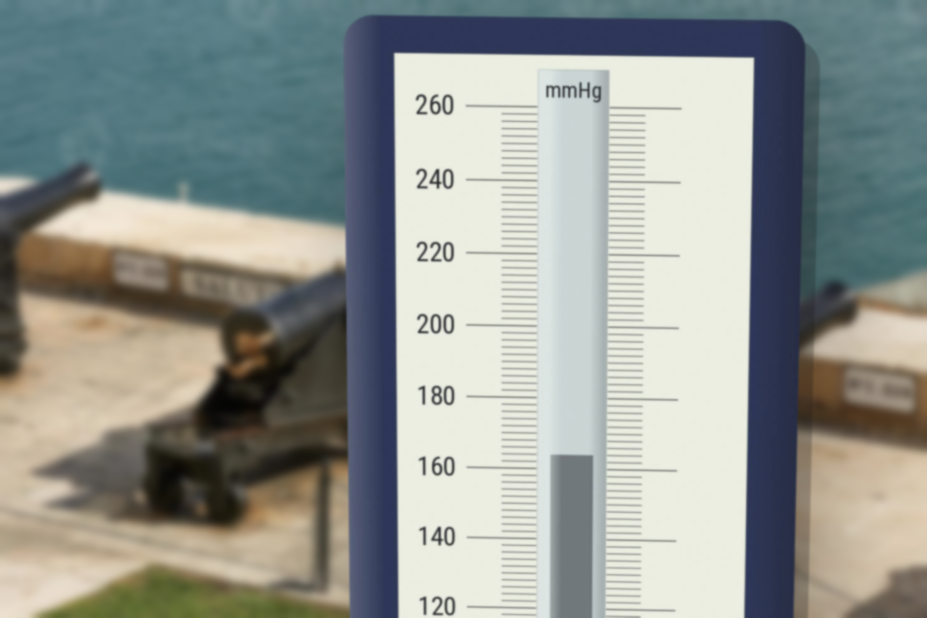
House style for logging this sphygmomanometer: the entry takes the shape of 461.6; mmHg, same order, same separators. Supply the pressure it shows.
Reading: 164; mmHg
